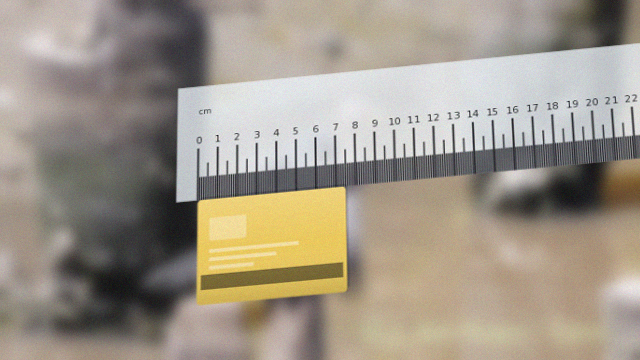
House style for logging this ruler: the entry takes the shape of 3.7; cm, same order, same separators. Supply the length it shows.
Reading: 7.5; cm
